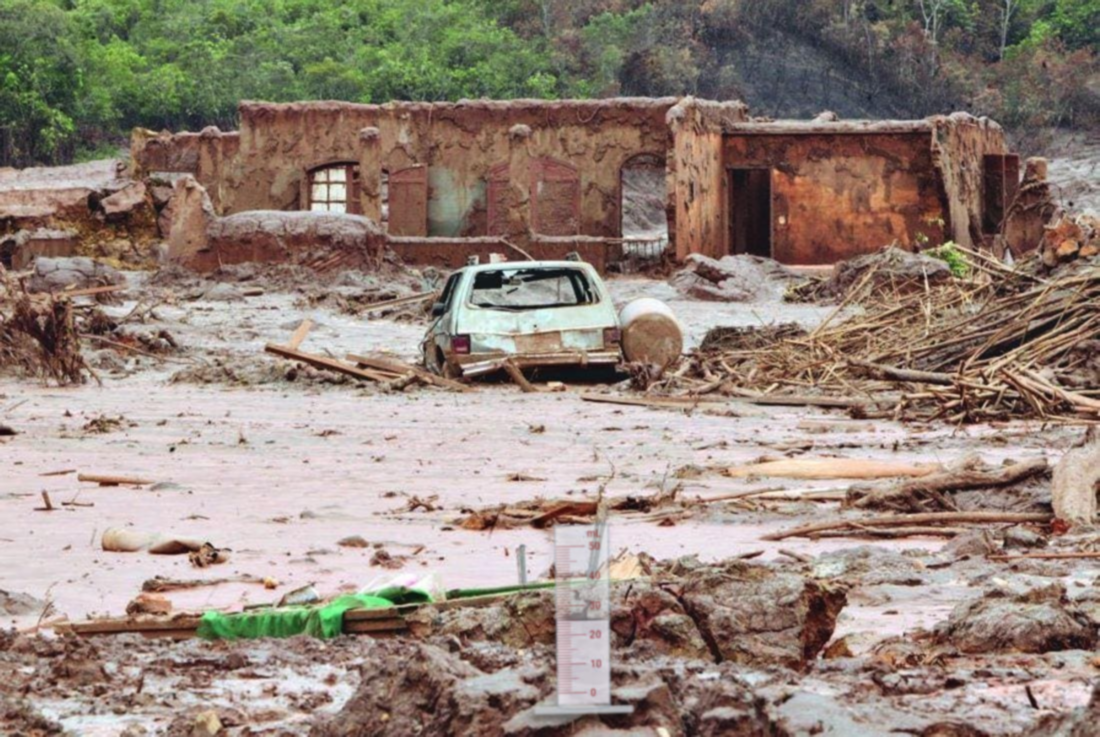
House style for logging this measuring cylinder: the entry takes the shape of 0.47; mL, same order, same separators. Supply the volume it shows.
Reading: 25; mL
